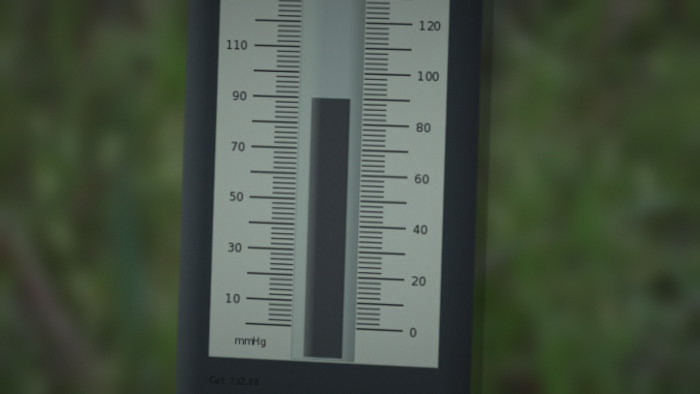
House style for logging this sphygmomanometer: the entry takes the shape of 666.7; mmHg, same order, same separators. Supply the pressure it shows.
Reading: 90; mmHg
